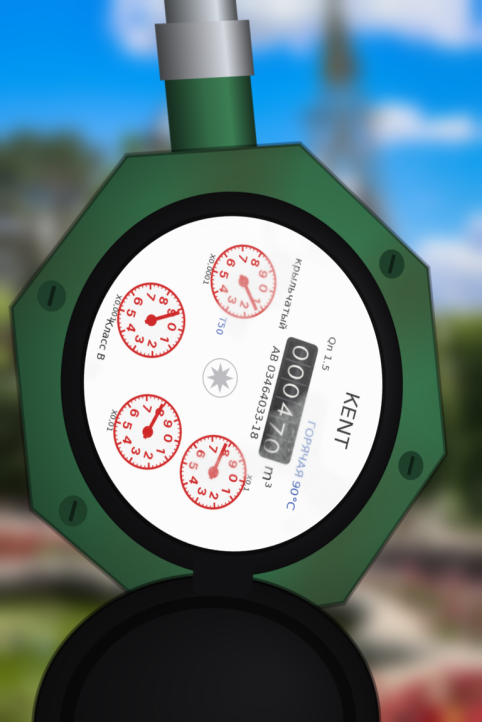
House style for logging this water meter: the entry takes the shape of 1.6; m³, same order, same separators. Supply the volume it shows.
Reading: 469.7791; m³
